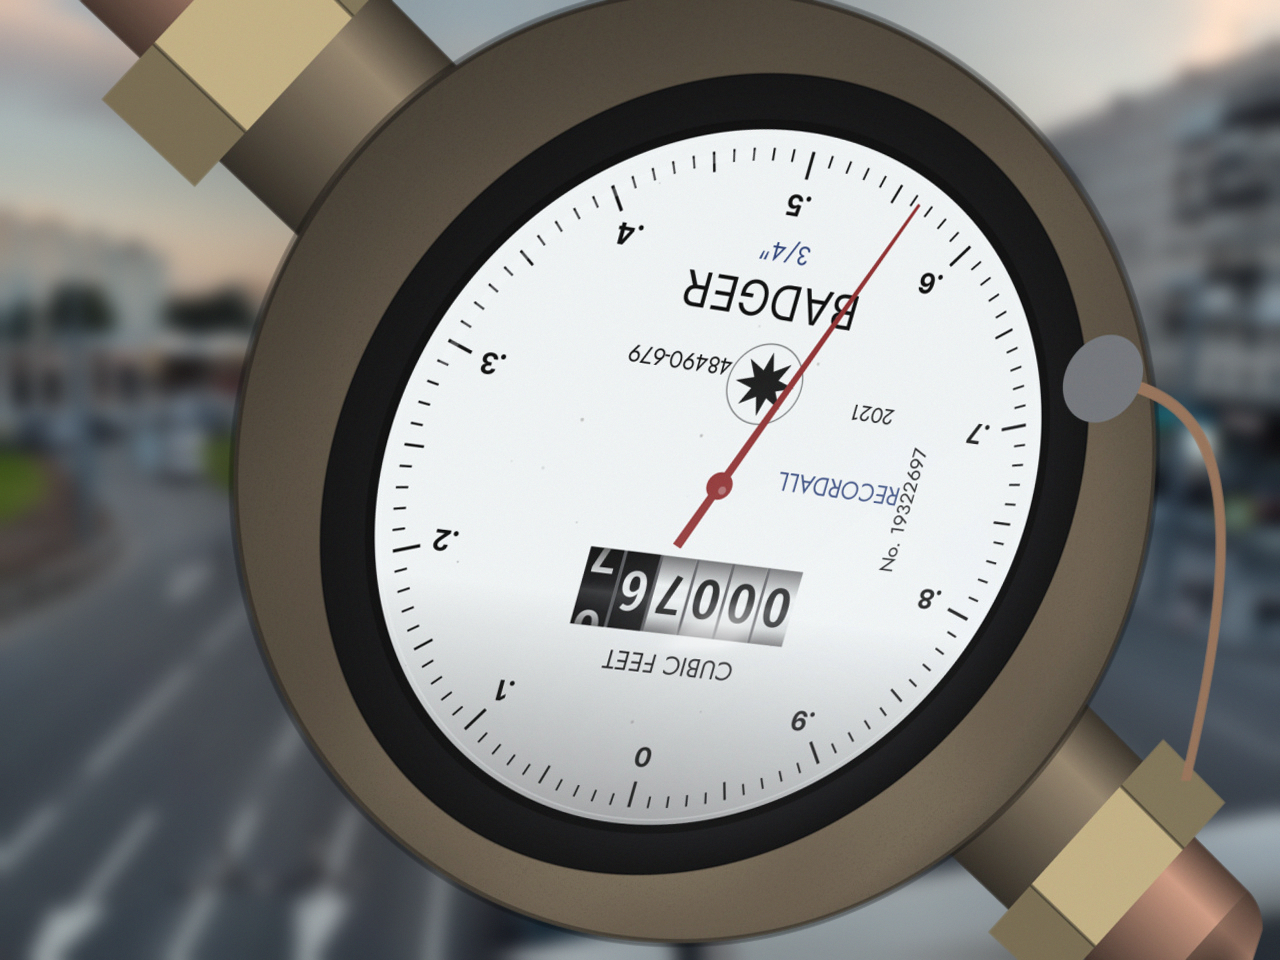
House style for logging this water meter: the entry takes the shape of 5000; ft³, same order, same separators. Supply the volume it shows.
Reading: 766.56; ft³
